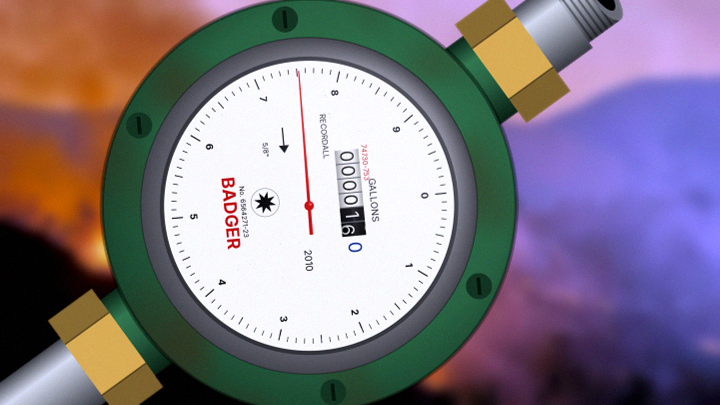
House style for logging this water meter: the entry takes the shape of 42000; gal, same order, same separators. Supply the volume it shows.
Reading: 157.5; gal
